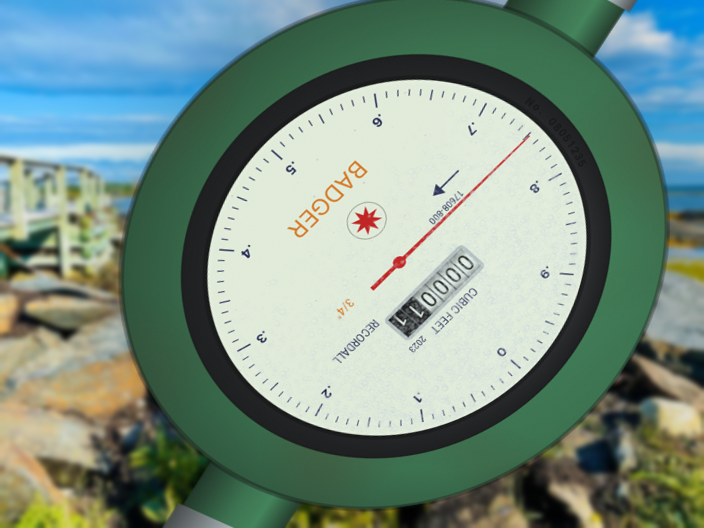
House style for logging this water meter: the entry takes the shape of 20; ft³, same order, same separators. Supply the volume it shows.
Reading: 10.75; ft³
